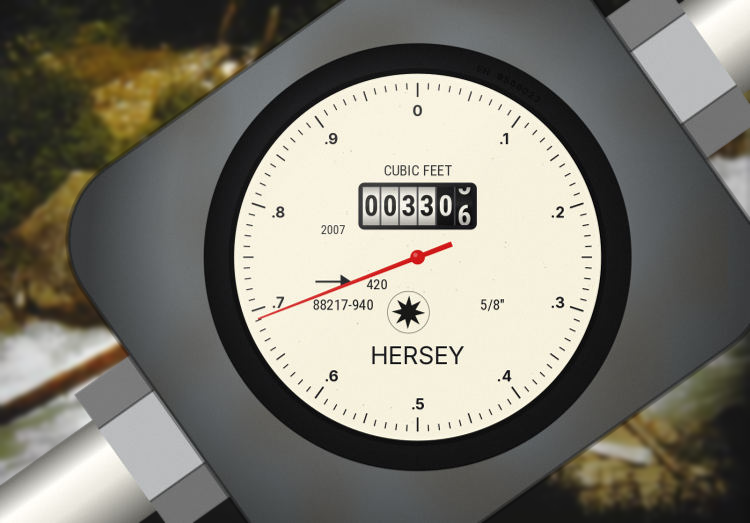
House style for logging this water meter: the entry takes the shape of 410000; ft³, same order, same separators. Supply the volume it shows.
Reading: 3305.69; ft³
